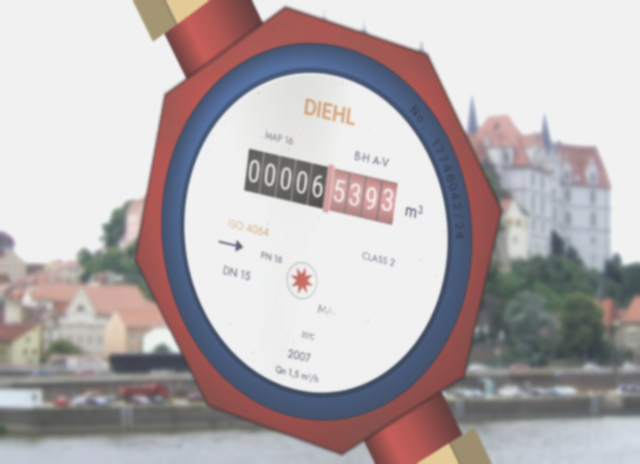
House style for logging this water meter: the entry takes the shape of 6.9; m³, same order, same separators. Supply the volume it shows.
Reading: 6.5393; m³
